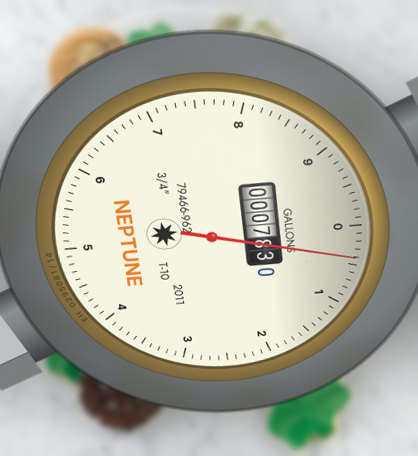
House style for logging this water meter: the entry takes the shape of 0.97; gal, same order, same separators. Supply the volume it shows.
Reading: 7830.4; gal
